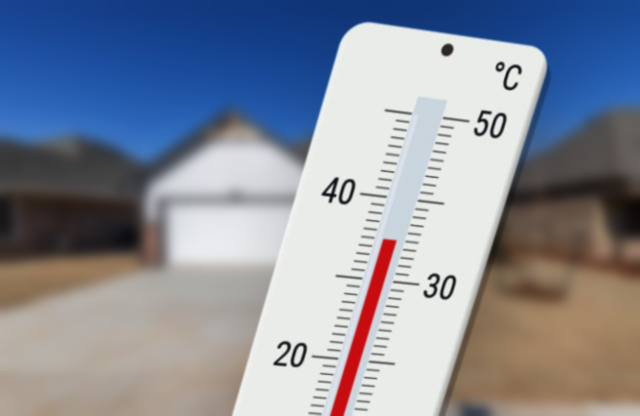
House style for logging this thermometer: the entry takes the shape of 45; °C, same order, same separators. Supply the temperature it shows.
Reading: 35; °C
